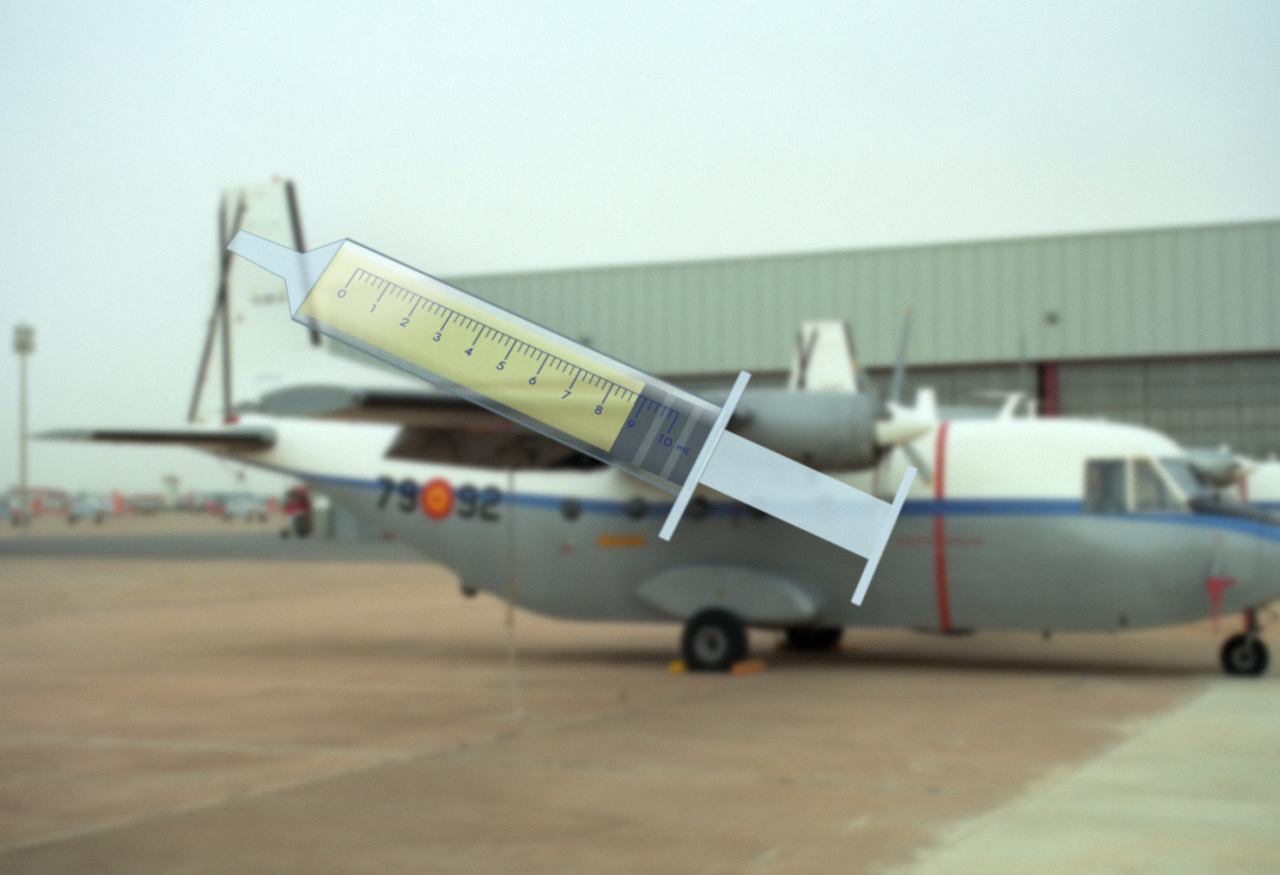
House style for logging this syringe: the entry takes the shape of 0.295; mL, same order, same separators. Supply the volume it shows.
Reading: 8.8; mL
